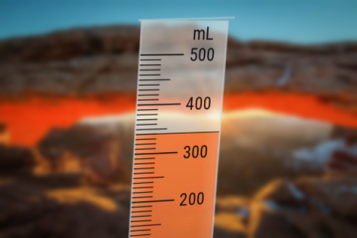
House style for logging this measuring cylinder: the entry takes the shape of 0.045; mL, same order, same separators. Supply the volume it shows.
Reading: 340; mL
